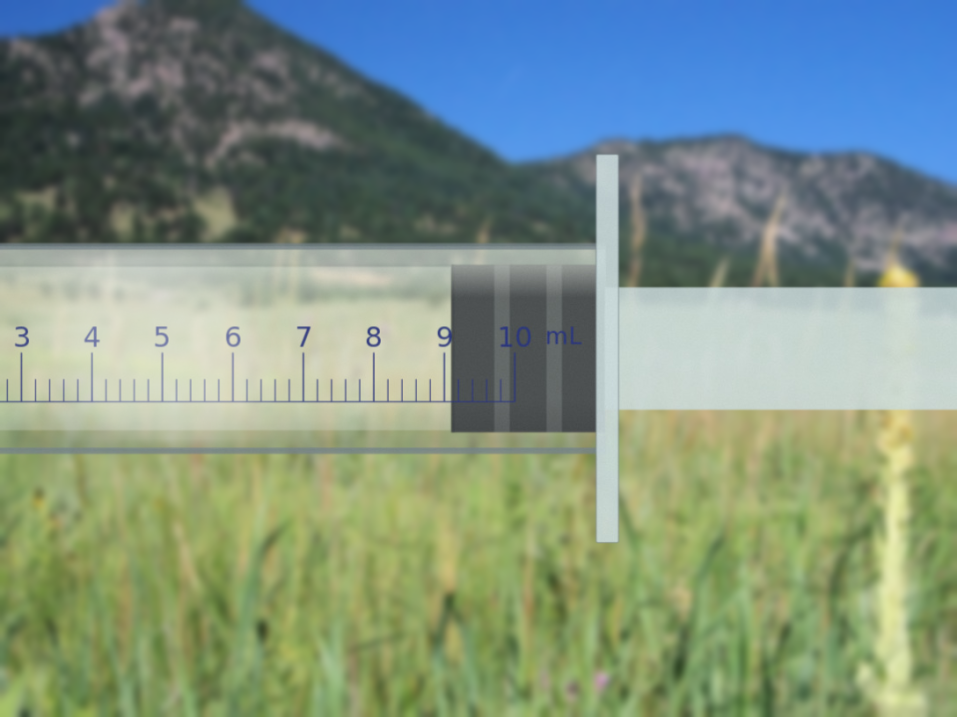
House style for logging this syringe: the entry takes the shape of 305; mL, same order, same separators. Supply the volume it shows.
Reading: 9.1; mL
